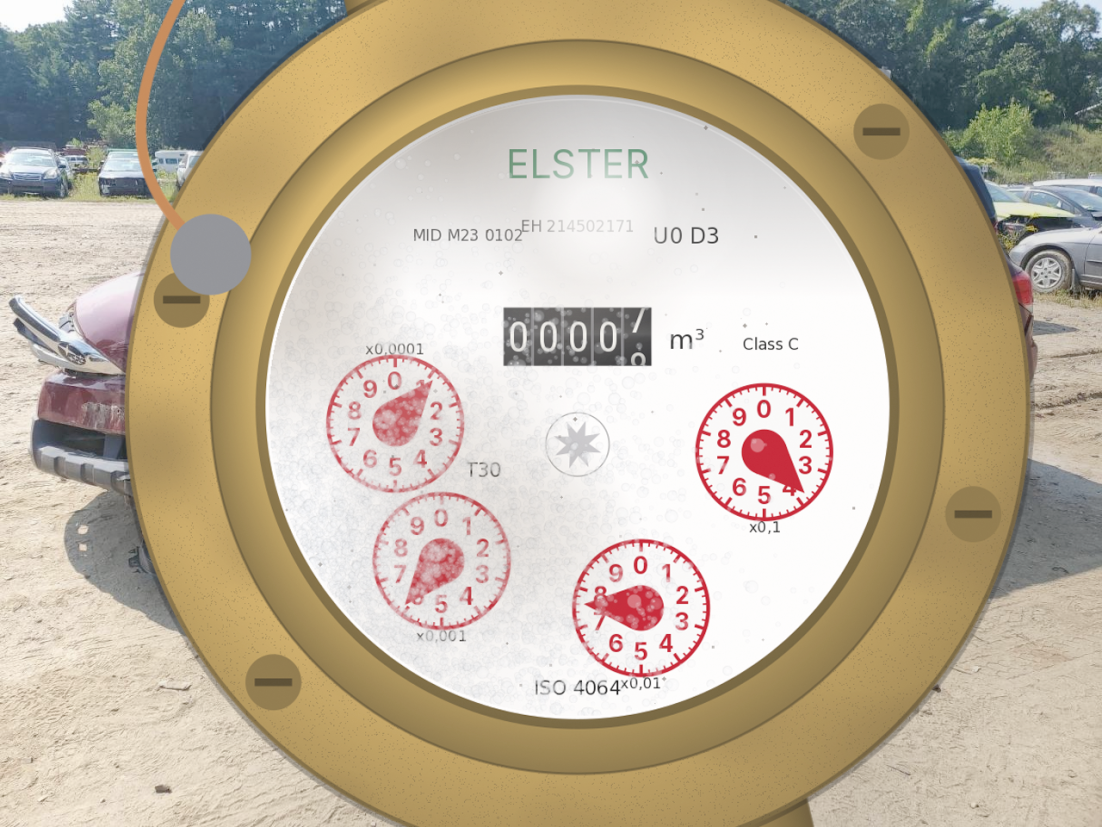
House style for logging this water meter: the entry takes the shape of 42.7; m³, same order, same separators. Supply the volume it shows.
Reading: 7.3761; m³
